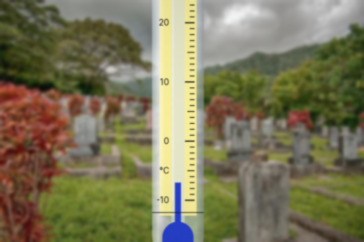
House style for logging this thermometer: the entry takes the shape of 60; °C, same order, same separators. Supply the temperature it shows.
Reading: -7; °C
